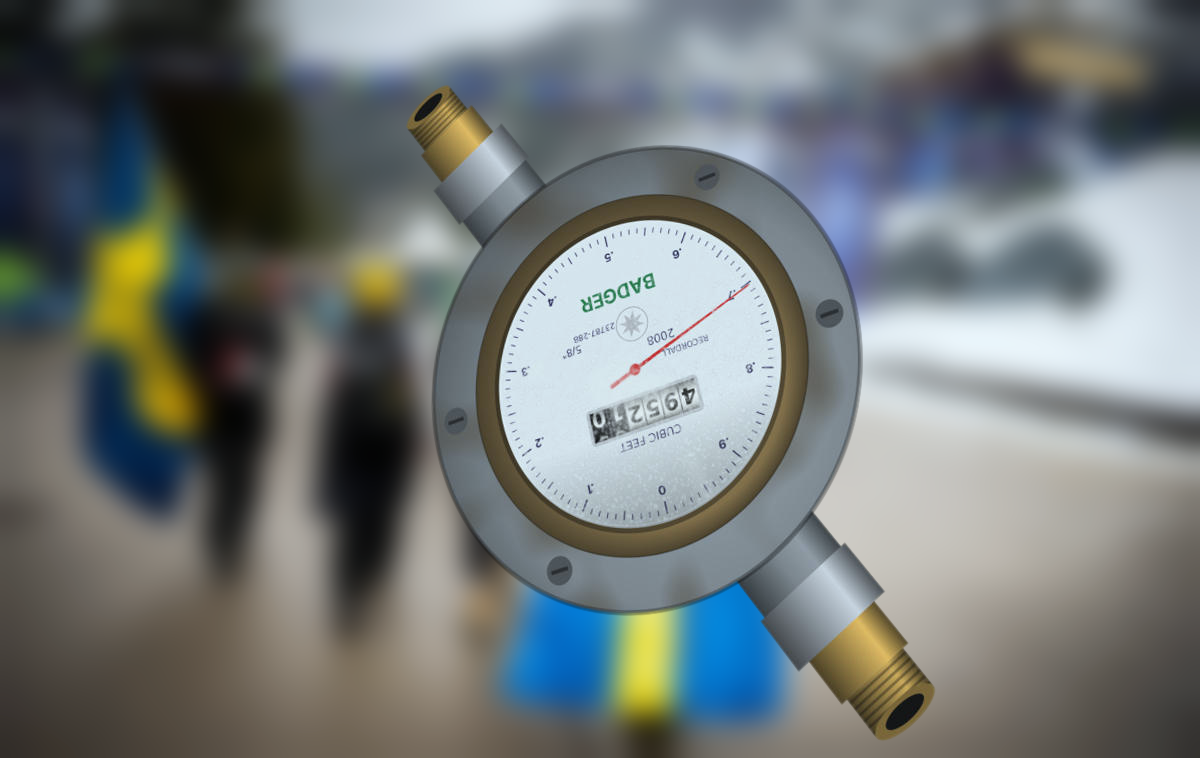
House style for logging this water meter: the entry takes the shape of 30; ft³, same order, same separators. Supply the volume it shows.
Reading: 495209.70; ft³
